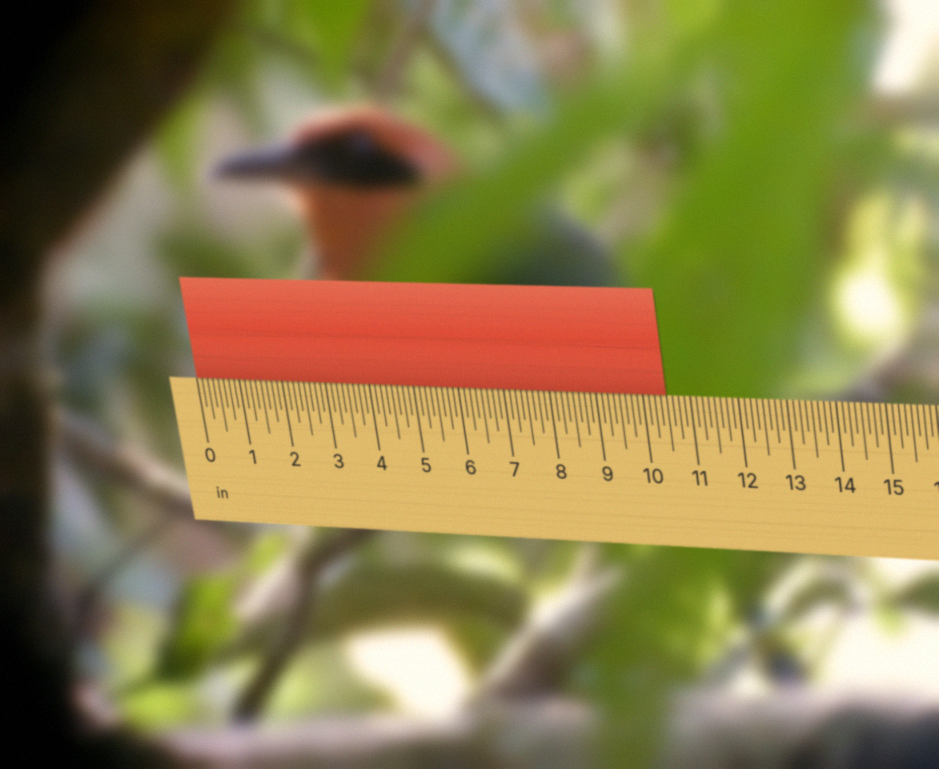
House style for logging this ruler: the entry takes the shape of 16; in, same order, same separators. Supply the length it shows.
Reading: 10.5; in
